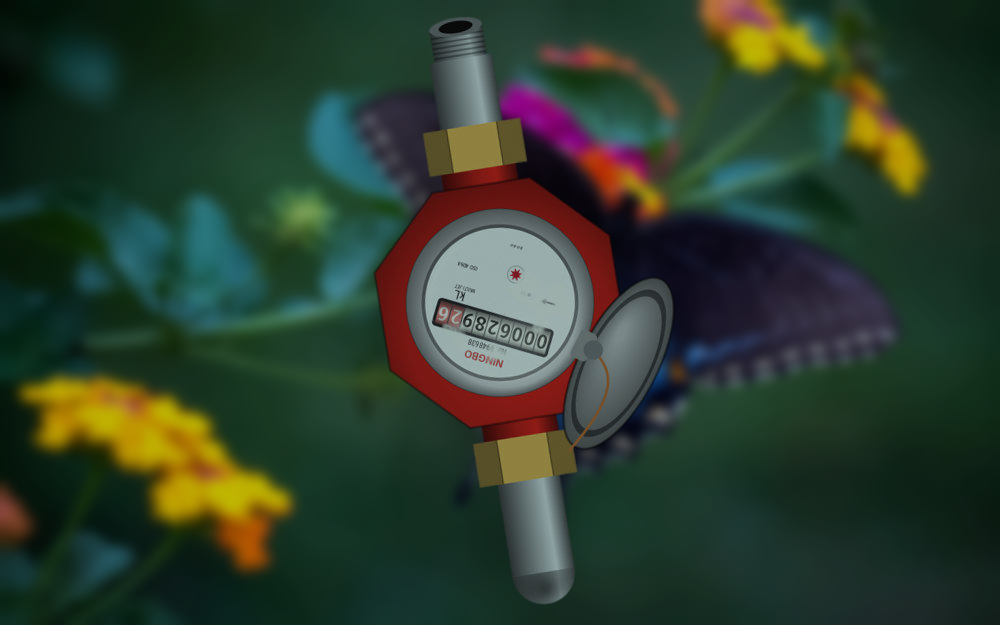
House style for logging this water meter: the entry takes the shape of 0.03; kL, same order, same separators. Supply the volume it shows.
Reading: 6289.26; kL
